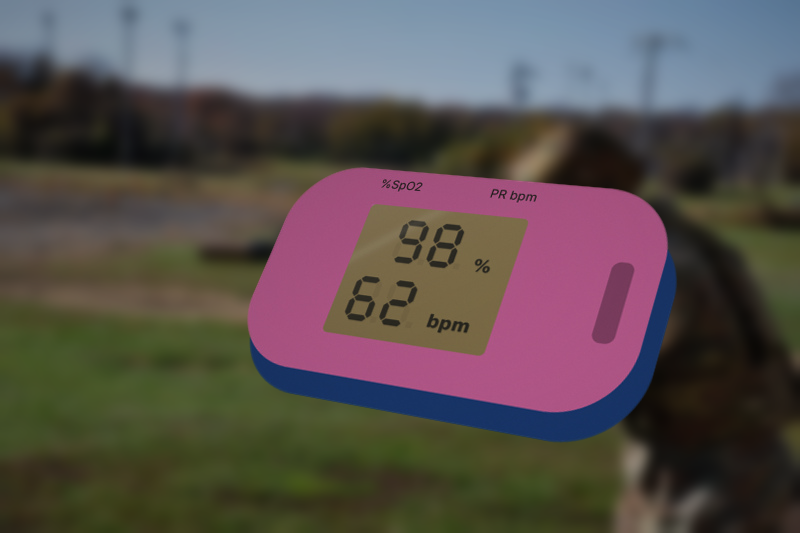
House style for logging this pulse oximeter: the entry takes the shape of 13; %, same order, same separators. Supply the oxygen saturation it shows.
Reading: 98; %
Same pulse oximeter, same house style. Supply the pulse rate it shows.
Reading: 62; bpm
